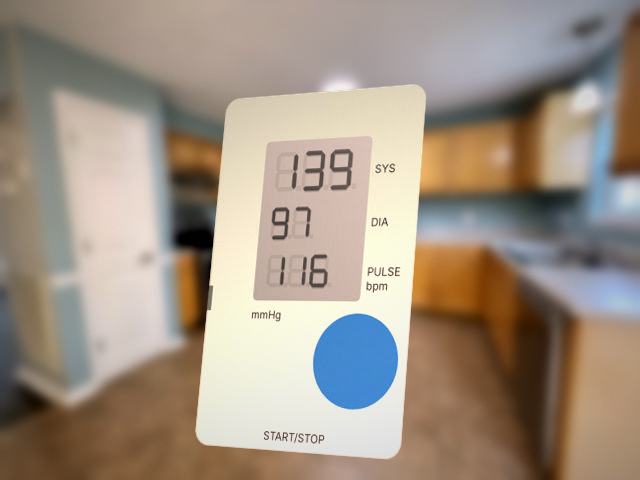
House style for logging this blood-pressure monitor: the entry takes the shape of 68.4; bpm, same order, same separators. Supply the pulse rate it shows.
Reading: 116; bpm
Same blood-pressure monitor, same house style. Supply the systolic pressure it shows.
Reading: 139; mmHg
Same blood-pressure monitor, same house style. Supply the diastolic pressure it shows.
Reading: 97; mmHg
